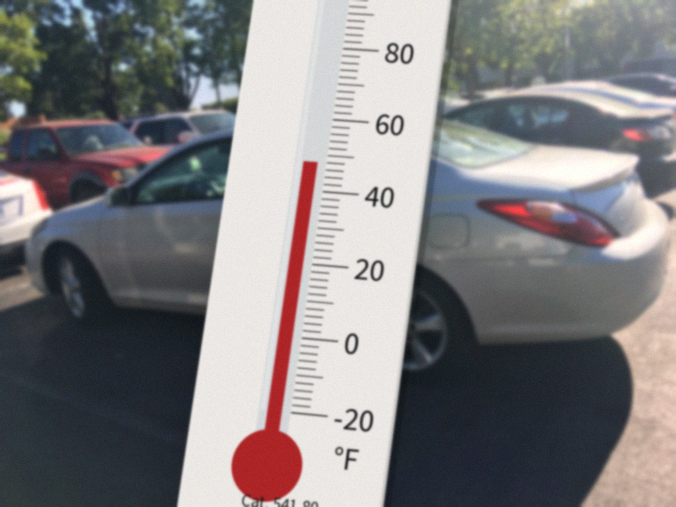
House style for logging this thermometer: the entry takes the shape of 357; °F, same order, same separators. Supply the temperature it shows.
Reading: 48; °F
